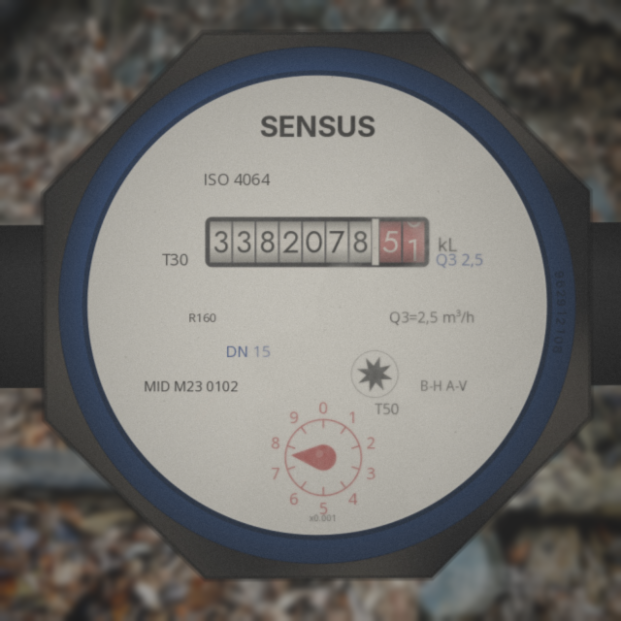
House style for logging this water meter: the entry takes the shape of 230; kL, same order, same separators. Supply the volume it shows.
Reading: 3382078.507; kL
